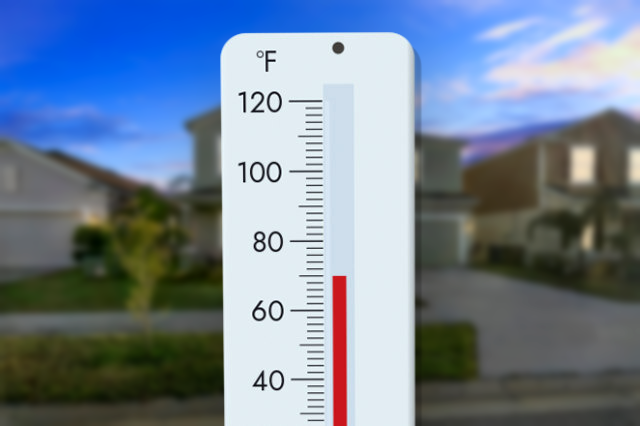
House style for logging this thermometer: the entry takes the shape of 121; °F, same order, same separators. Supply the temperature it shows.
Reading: 70; °F
